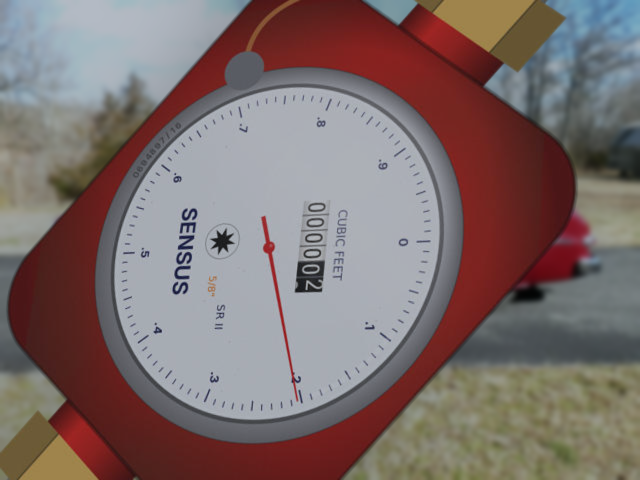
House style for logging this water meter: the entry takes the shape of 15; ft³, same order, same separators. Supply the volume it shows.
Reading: 2.20; ft³
